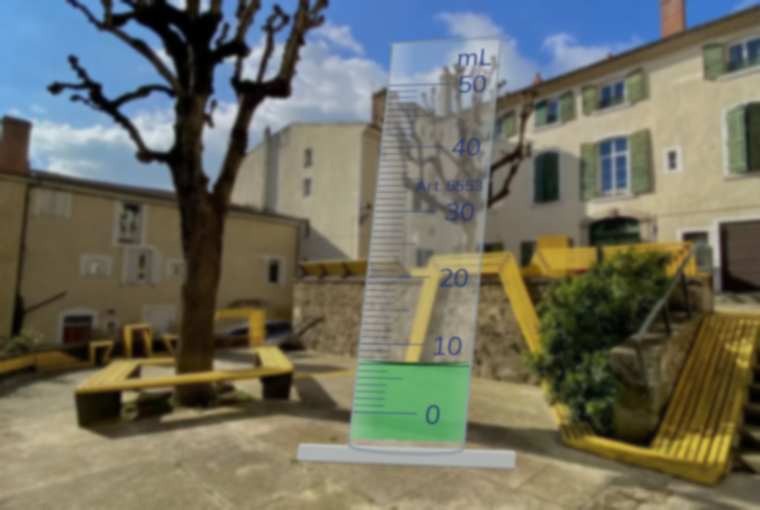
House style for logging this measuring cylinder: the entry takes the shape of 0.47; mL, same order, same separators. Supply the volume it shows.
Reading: 7; mL
